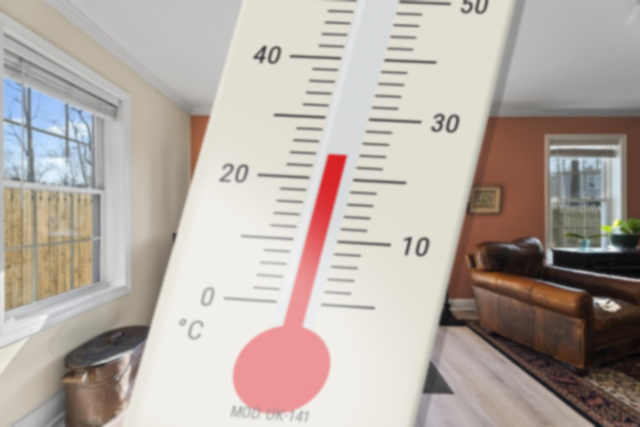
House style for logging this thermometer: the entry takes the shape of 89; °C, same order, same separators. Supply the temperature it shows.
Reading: 24; °C
